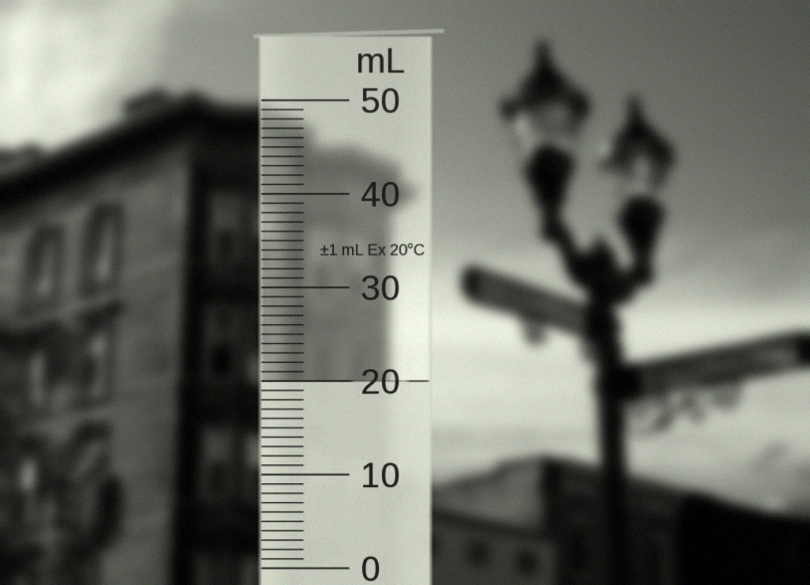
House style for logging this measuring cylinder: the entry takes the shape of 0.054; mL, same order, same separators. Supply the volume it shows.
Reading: 20; mL
